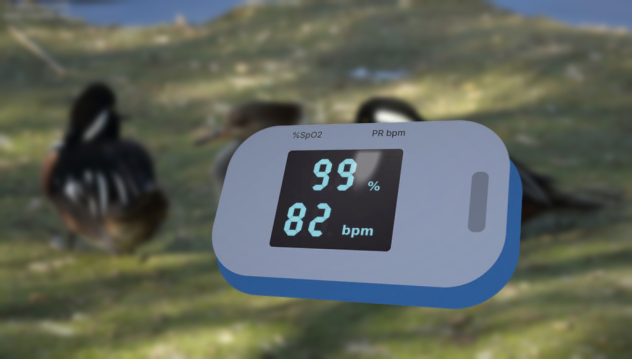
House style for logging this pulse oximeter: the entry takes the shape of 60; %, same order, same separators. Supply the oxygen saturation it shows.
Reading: 99; %
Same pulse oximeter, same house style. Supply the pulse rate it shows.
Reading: 82; bpm
